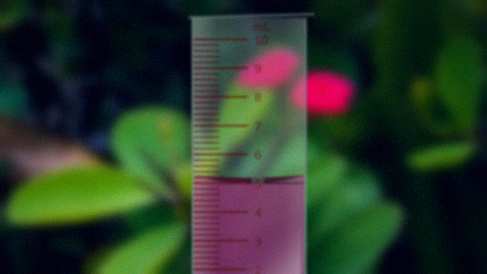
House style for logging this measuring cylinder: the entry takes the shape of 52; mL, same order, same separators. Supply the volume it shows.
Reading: 5; mL
